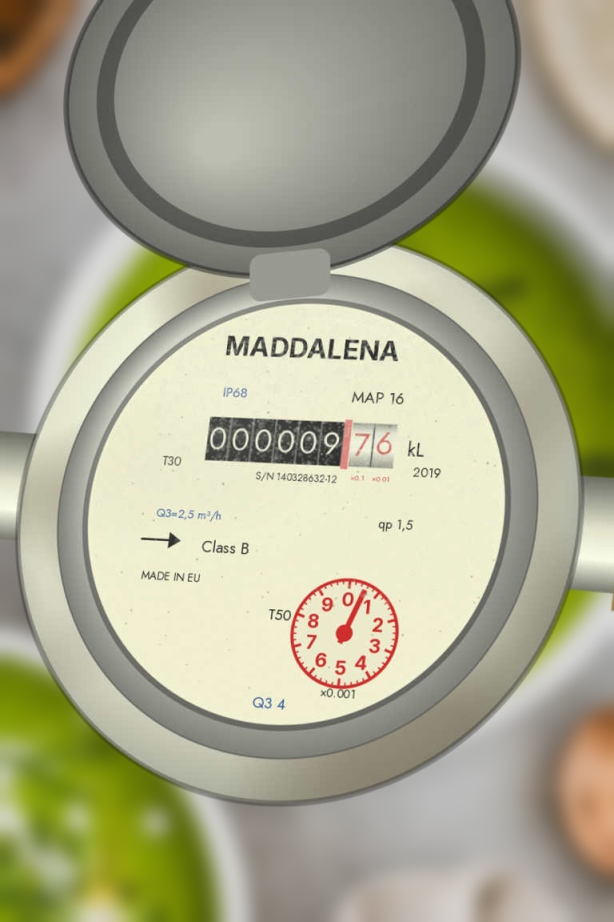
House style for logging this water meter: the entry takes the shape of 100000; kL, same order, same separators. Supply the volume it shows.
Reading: 9.760; kL
